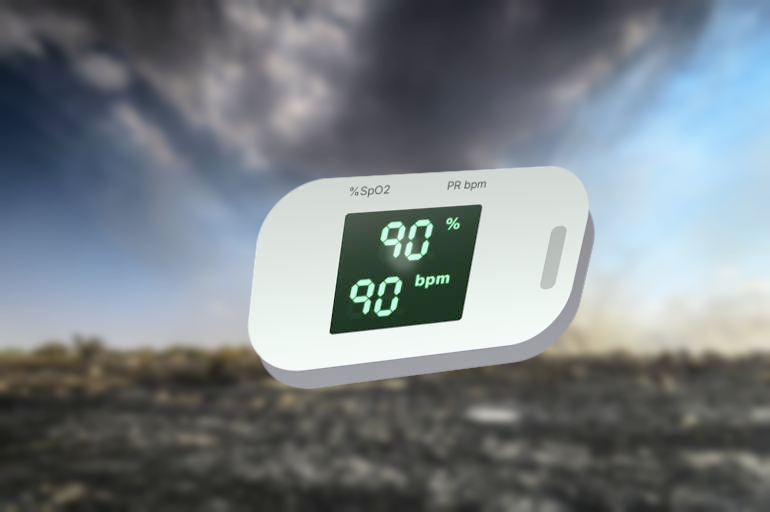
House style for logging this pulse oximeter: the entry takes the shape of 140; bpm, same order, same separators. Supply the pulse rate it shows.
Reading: 90; bpm
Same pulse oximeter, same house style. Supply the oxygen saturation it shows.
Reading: 90; %
